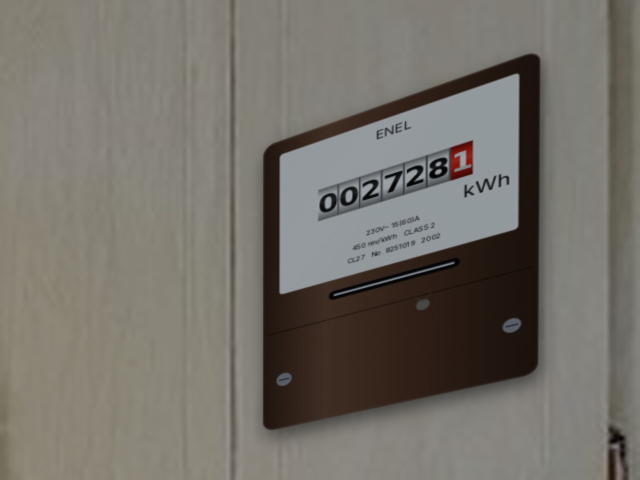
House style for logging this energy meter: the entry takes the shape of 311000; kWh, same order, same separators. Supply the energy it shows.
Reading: 2728.1; kWh
